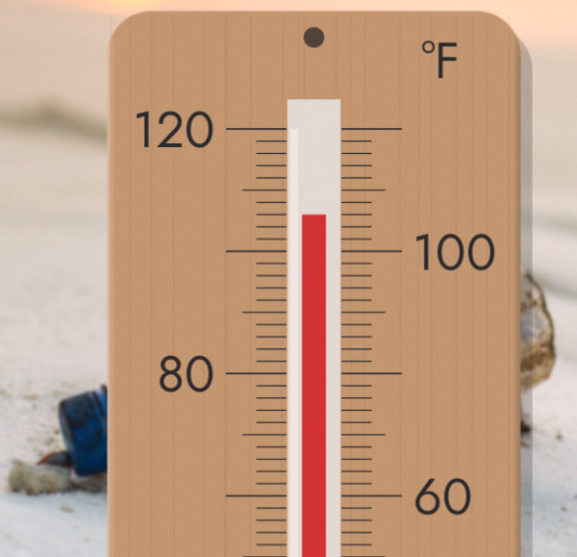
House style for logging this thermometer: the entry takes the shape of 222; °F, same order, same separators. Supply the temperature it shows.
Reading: 106; °F
